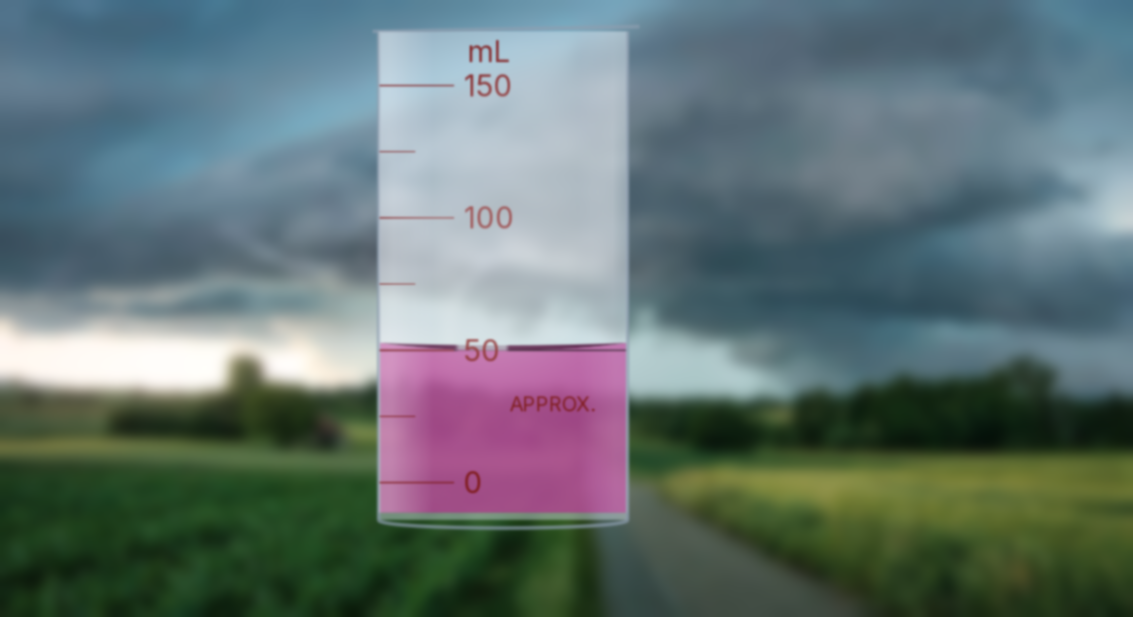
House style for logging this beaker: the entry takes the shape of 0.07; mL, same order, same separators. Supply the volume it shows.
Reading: 50; mL
